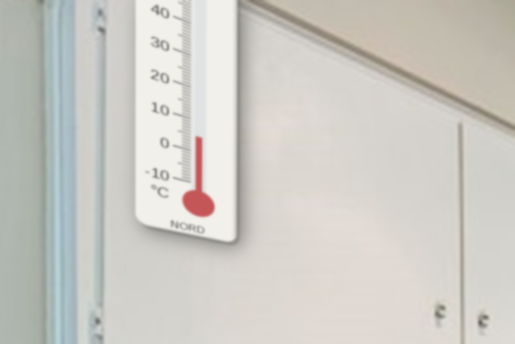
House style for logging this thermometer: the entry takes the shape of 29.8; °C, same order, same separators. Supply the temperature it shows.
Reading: 5; °C
